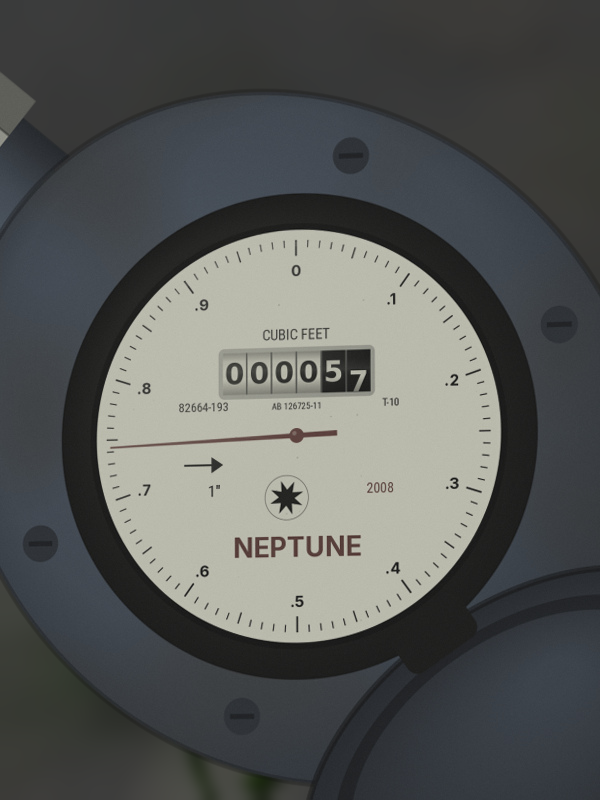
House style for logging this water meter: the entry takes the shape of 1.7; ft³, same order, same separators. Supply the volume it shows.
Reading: 56.74; ft³
